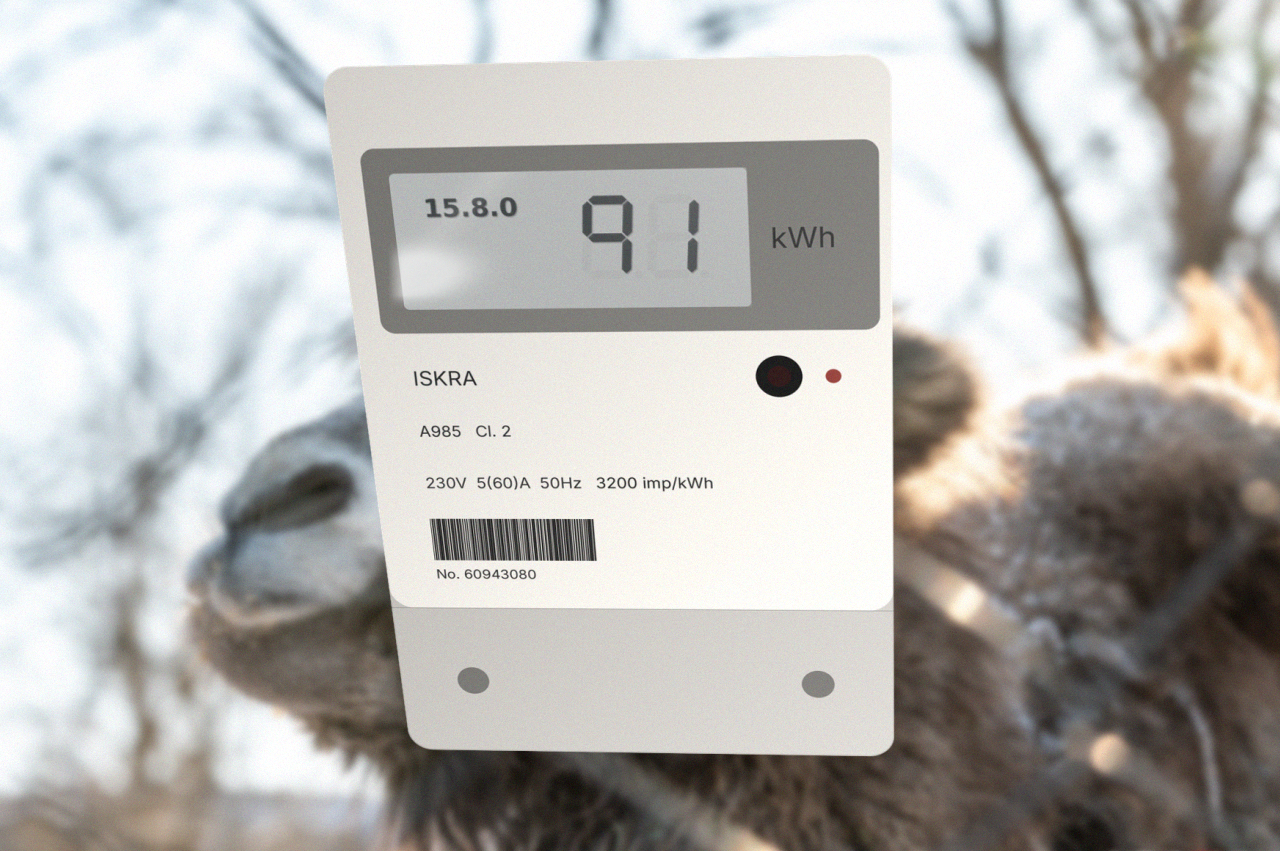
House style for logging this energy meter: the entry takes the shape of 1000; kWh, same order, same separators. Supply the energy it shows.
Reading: 91; kWh
